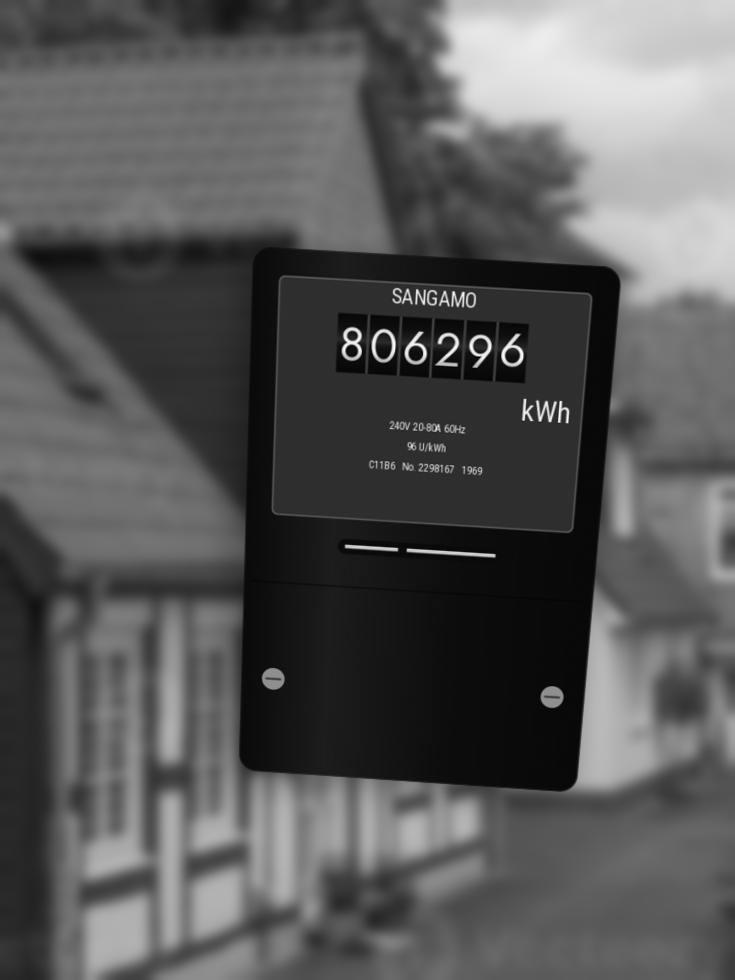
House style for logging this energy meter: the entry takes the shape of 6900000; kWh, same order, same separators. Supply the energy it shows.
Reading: 806296; kWh
